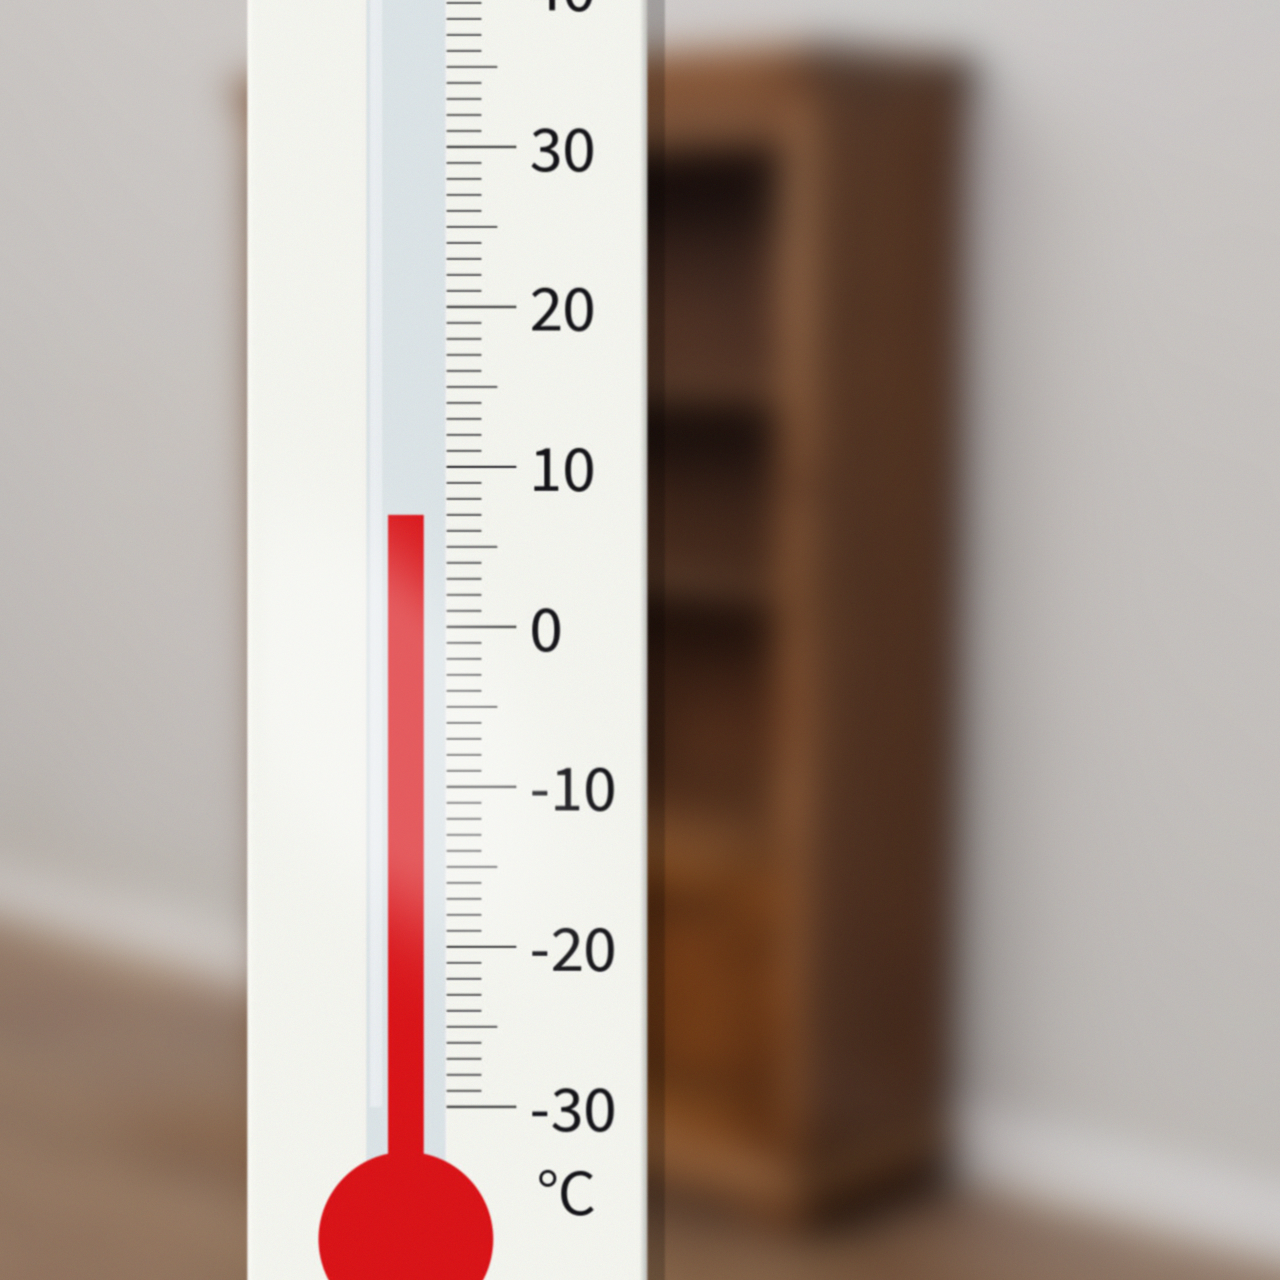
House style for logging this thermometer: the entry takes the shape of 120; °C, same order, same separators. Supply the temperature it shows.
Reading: 7; °C
